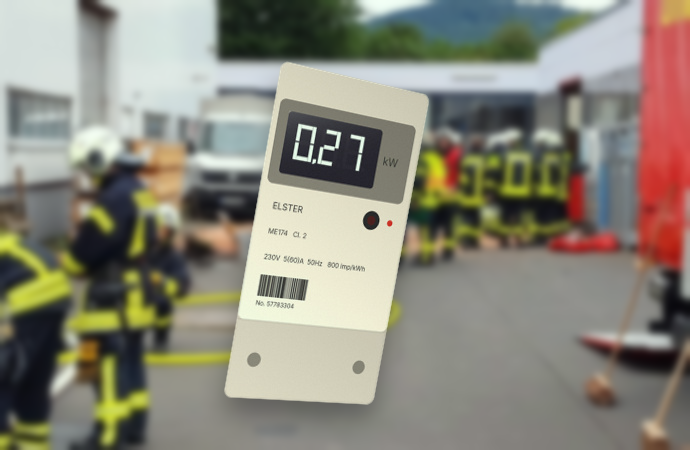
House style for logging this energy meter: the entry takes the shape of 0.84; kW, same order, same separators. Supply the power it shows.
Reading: 0.27; kW
